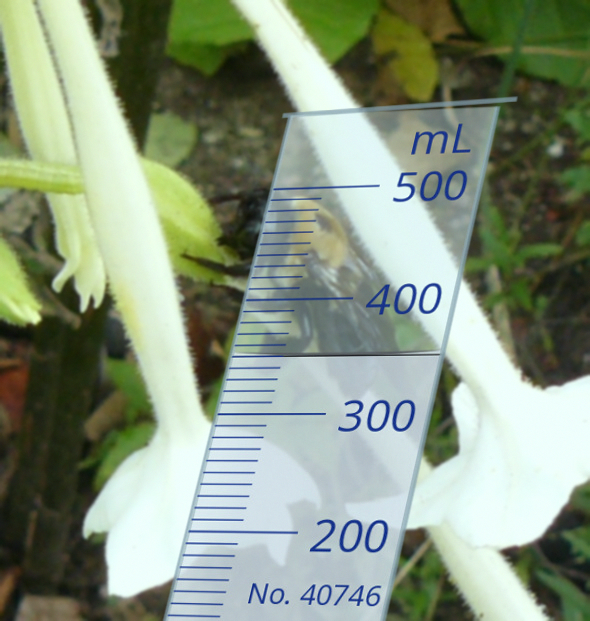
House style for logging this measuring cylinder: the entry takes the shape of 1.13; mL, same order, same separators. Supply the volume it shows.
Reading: 350; mL
